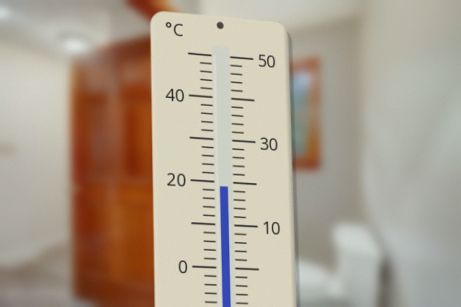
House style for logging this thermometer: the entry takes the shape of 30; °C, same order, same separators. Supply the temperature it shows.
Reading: 19; °C
